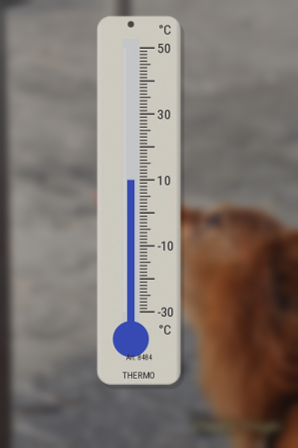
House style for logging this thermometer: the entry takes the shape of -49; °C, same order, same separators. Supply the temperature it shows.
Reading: 10; °C
